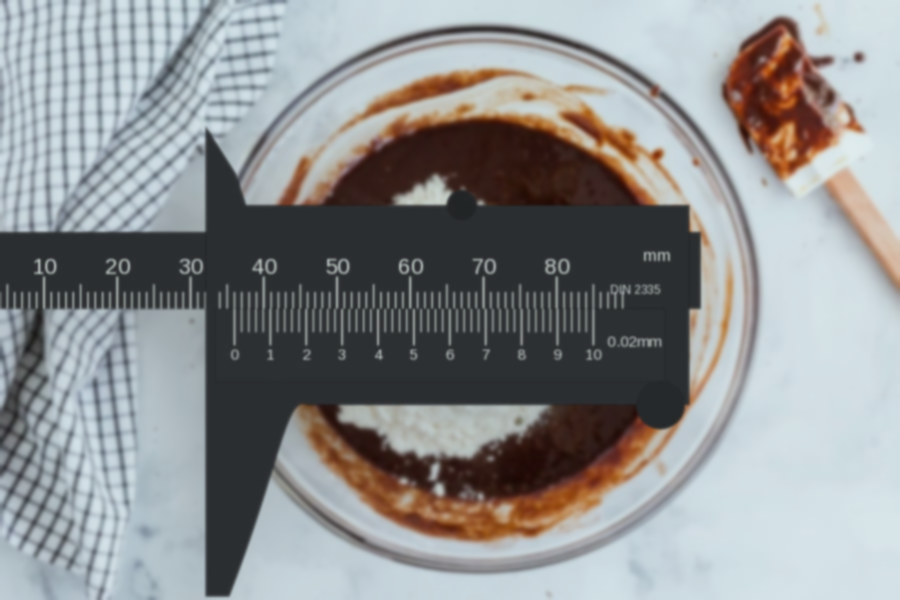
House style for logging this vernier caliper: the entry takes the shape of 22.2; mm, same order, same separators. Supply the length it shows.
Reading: 36.0; mm
